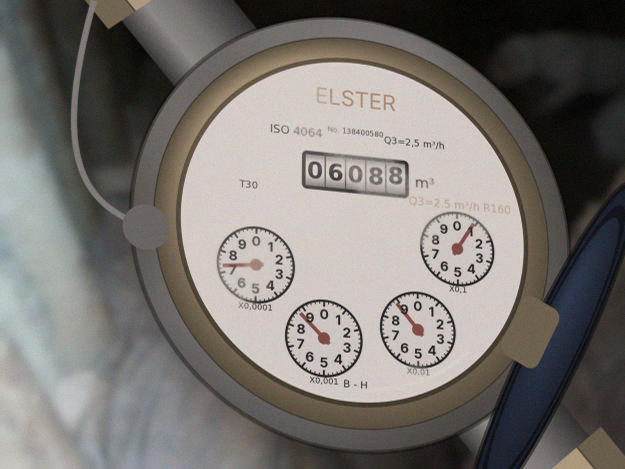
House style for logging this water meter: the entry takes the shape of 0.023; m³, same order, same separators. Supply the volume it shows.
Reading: 6088.0887; m³
